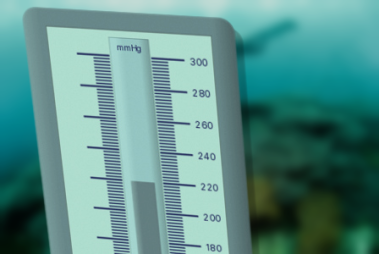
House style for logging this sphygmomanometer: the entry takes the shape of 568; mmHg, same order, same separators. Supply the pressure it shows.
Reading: 220; mmHg
